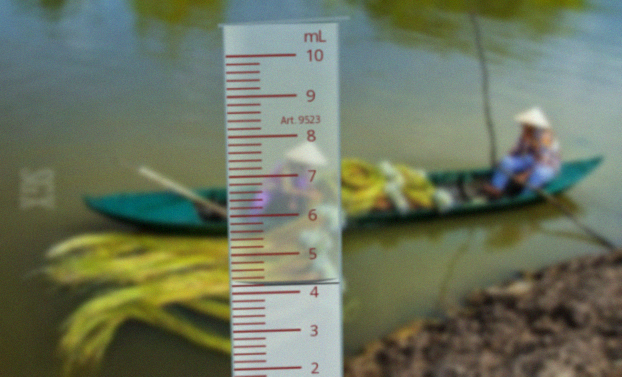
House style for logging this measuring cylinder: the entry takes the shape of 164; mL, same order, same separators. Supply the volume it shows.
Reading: 4.2; mL
